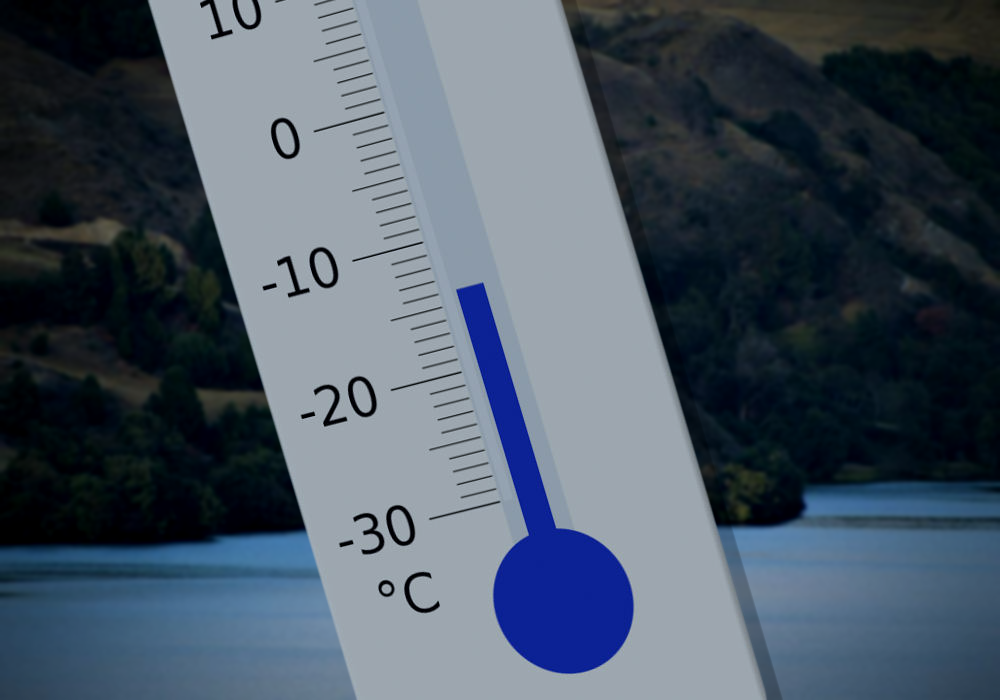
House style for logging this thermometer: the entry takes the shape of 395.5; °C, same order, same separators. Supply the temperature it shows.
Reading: -14; °C
